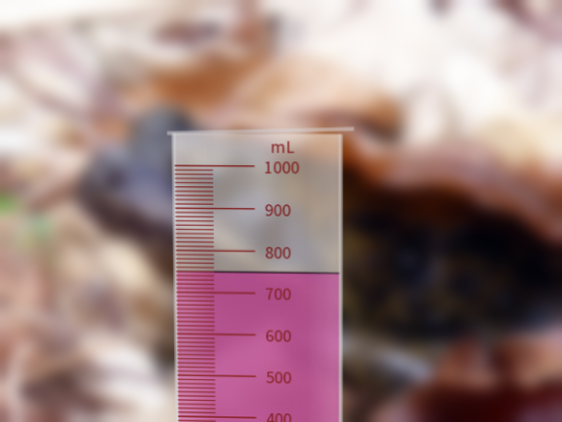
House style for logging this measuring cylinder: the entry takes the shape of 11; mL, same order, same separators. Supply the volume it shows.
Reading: 750; mL
